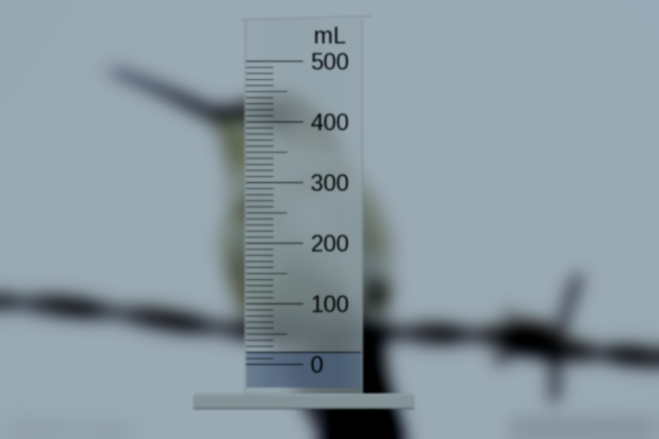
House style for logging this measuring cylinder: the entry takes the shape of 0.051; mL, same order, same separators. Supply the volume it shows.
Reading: 20; mL
